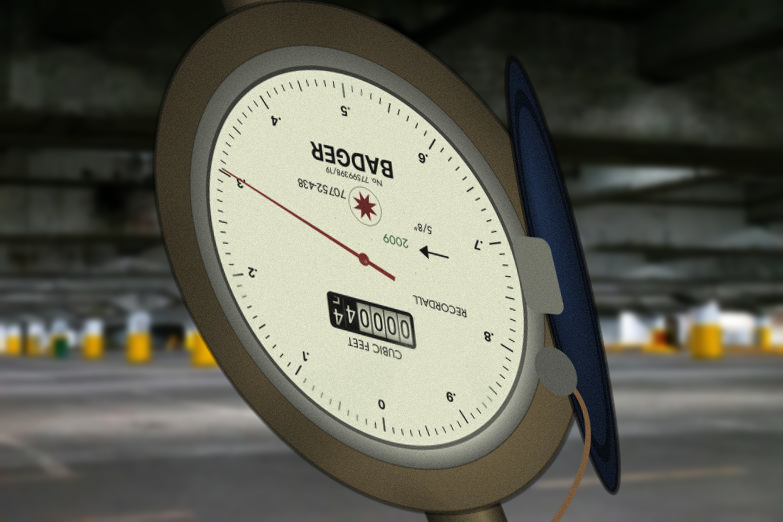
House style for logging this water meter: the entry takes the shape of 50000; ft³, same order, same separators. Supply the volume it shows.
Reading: 44.30; ft³
